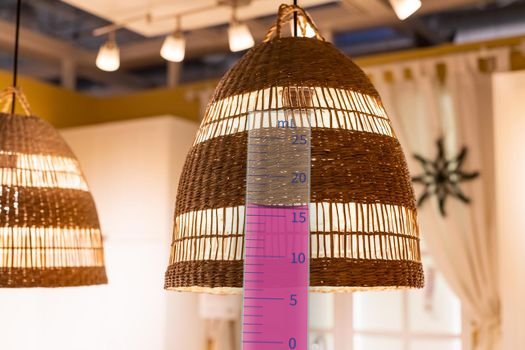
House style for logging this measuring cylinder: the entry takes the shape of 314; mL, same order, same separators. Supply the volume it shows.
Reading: 16; mL
